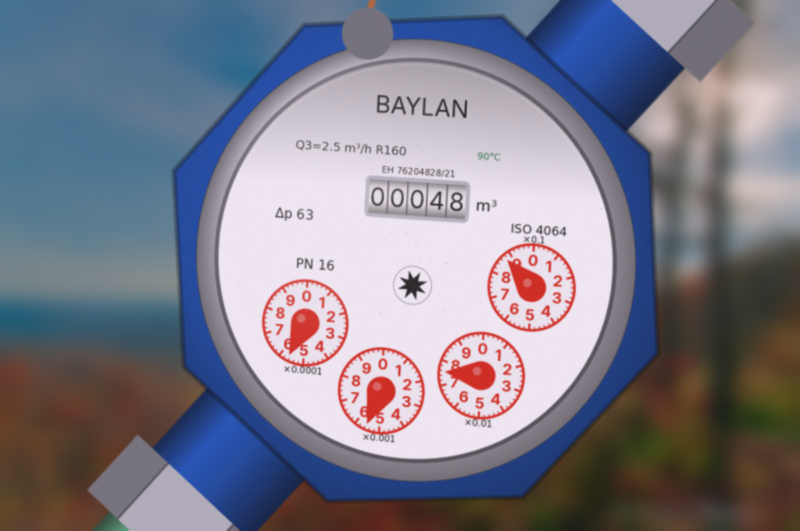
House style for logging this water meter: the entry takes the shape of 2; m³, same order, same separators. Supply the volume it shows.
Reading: 48.8755; m³
